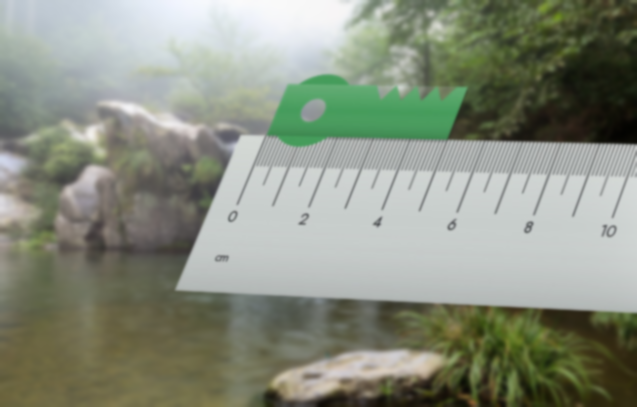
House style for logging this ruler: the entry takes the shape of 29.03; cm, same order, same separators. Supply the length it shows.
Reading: 5; cm
